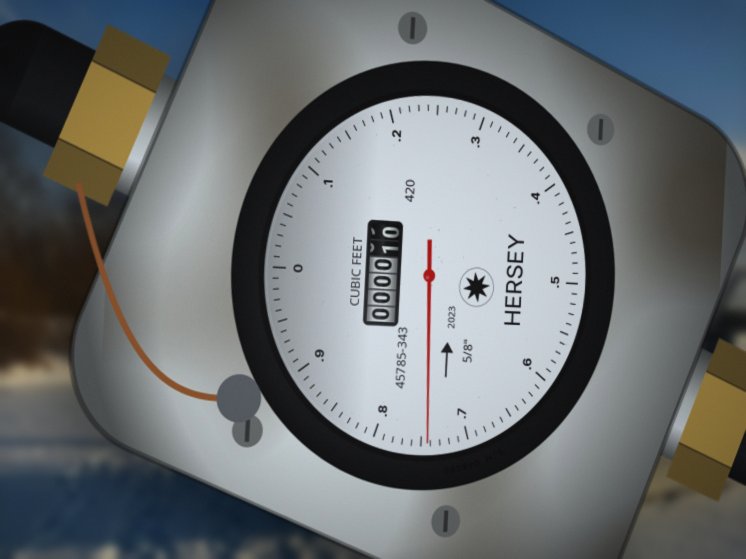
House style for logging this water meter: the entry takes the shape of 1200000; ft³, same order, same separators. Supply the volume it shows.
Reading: 9.74; ft³
